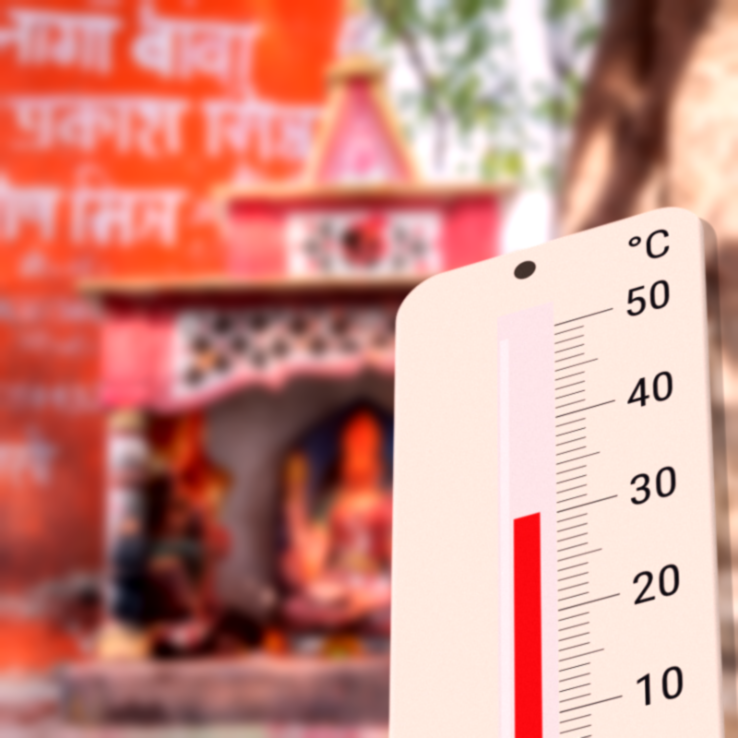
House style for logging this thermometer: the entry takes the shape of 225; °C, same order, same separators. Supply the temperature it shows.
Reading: 30.5; °C
